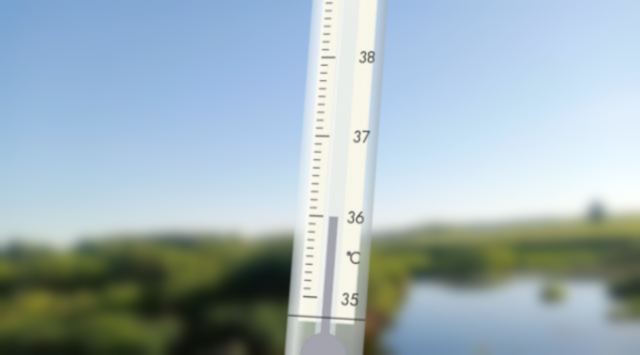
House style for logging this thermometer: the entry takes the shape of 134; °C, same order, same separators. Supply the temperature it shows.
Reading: 36; °C
